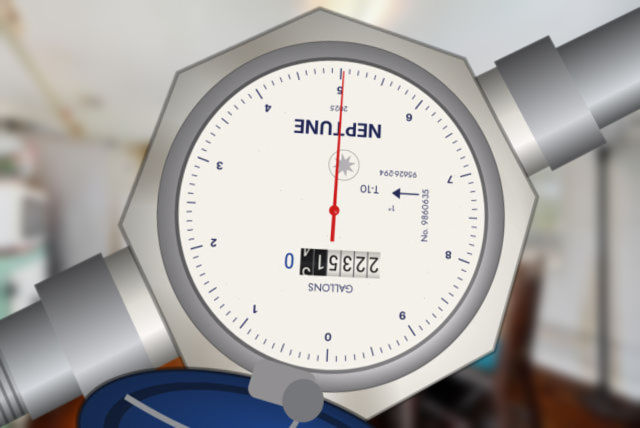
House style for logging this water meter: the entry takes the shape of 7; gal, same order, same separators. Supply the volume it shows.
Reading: 2235135.0; gal
